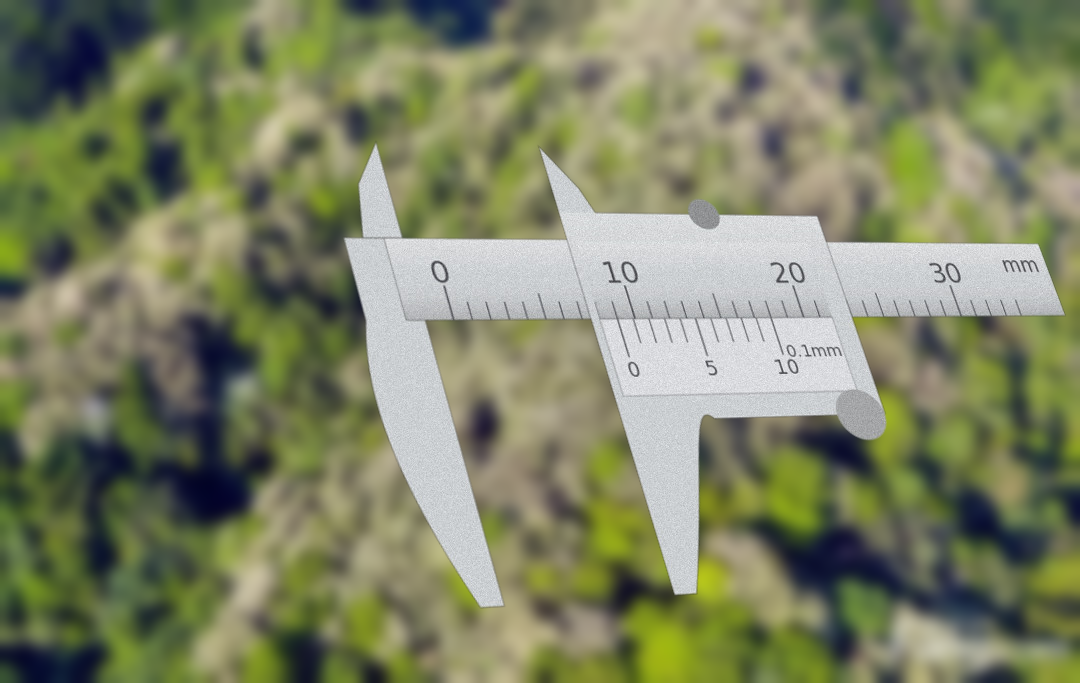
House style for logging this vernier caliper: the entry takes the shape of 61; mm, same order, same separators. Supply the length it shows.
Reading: 9.0; mm
